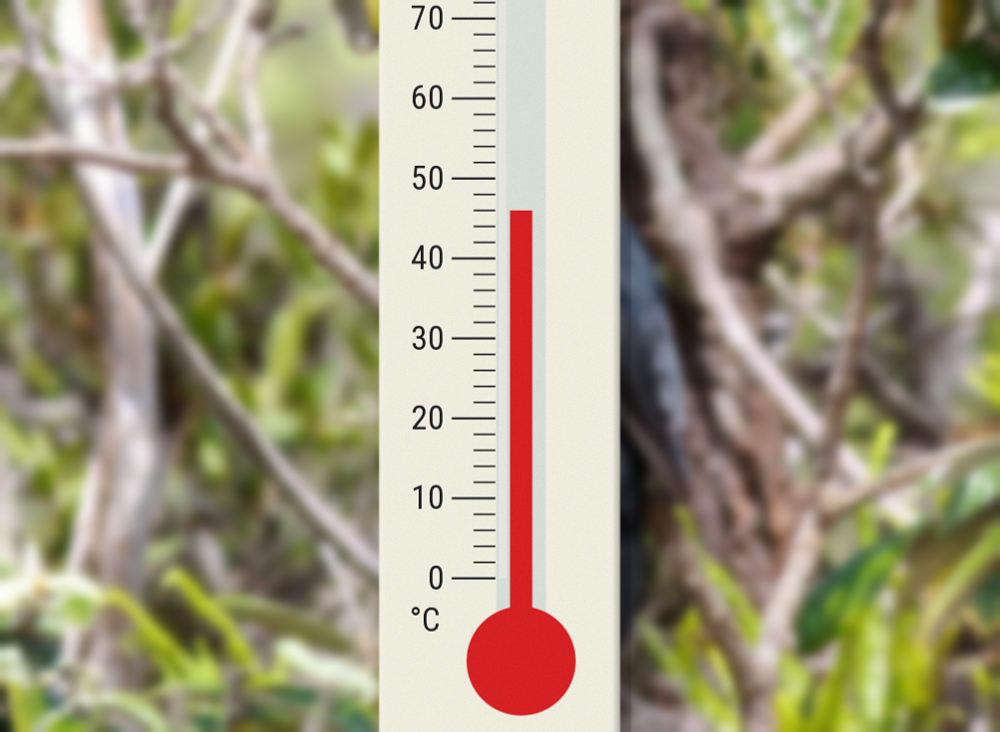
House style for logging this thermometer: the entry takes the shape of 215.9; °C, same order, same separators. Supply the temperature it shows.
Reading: 46; °C
